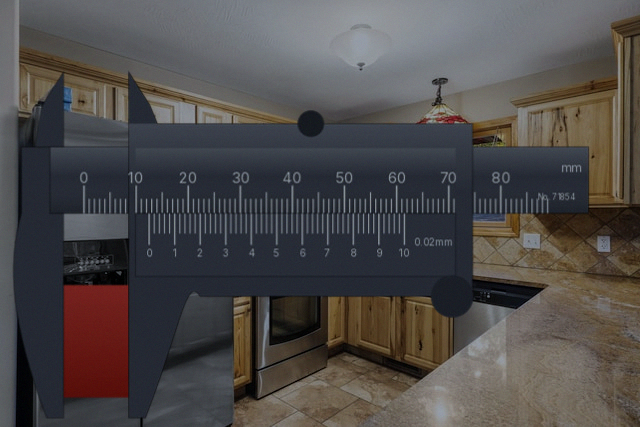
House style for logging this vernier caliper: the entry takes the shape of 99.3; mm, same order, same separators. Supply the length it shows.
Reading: 12.5; mm
